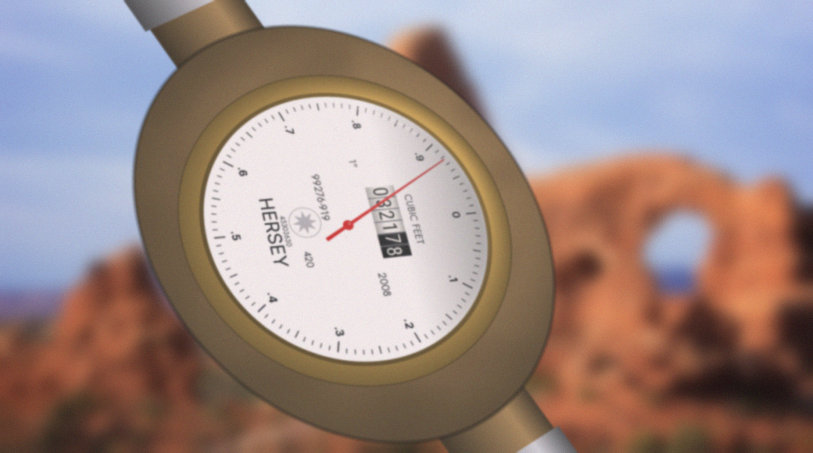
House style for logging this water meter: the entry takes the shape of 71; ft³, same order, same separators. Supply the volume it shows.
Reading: 32177.92; ft³
